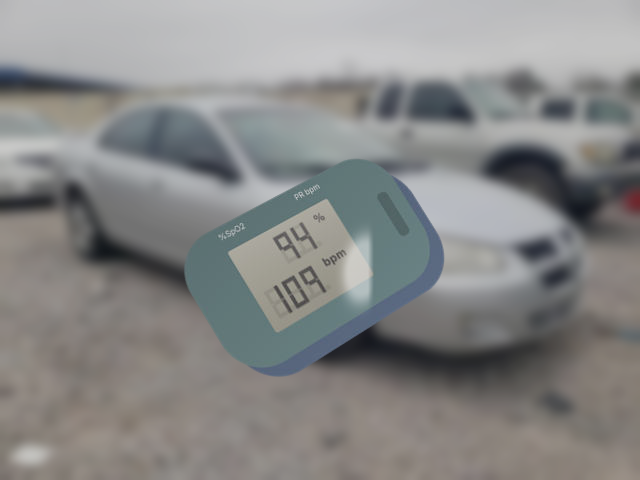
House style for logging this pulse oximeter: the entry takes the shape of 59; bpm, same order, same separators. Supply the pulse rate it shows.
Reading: 109; bpm
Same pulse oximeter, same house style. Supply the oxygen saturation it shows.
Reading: 94; %
